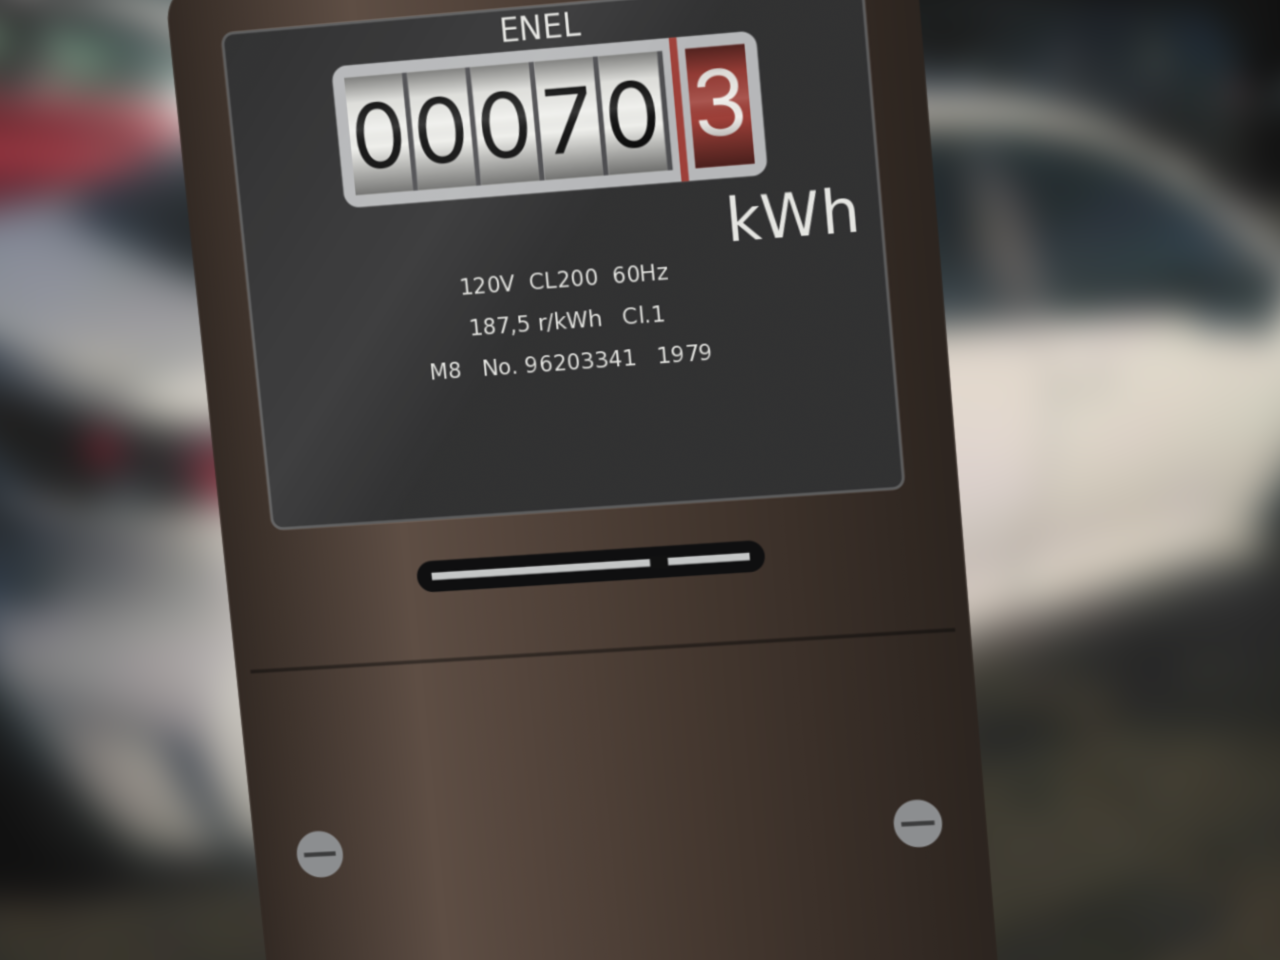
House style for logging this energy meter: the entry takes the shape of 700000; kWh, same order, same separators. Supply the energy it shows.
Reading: 70.3; kWh
